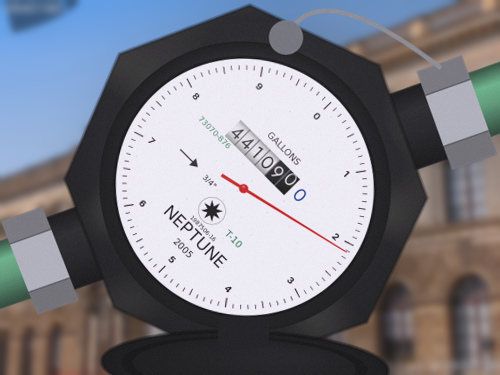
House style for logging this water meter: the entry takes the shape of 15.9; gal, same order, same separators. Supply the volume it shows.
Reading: 4410902.1; gal
